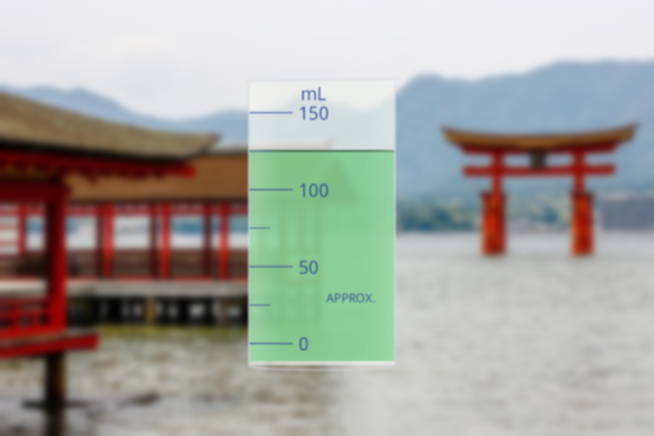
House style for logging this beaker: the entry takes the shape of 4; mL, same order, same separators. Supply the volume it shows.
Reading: 125; mL
